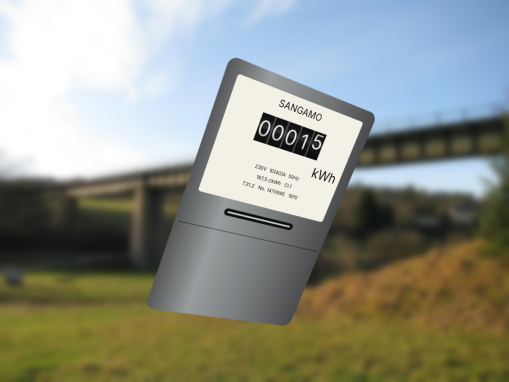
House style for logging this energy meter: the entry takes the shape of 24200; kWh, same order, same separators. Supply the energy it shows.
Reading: 15; kWh
